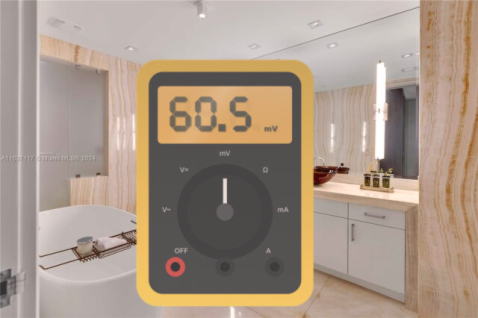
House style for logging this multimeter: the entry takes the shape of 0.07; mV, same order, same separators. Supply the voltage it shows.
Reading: 60.5; mV
